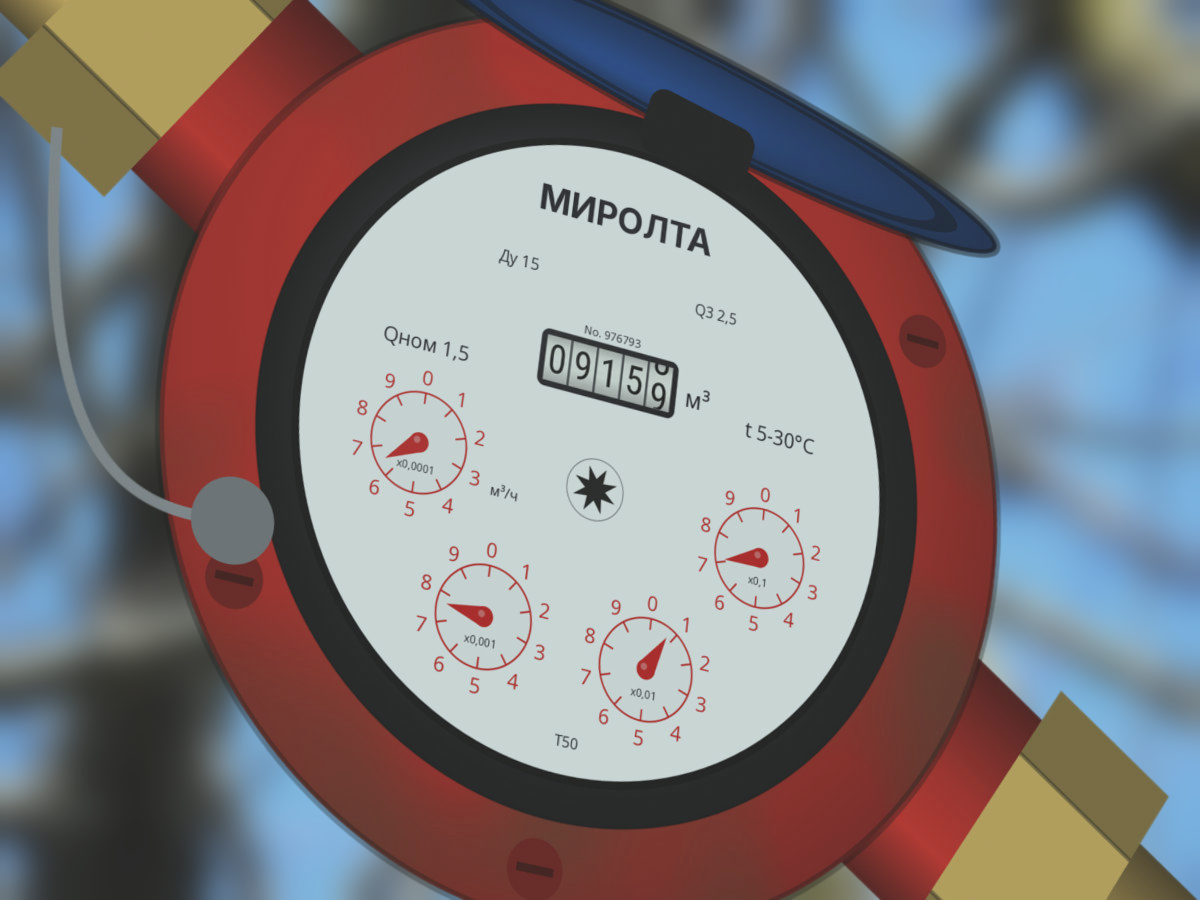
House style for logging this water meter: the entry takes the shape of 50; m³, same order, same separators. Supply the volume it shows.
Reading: 9158.7076; m³
